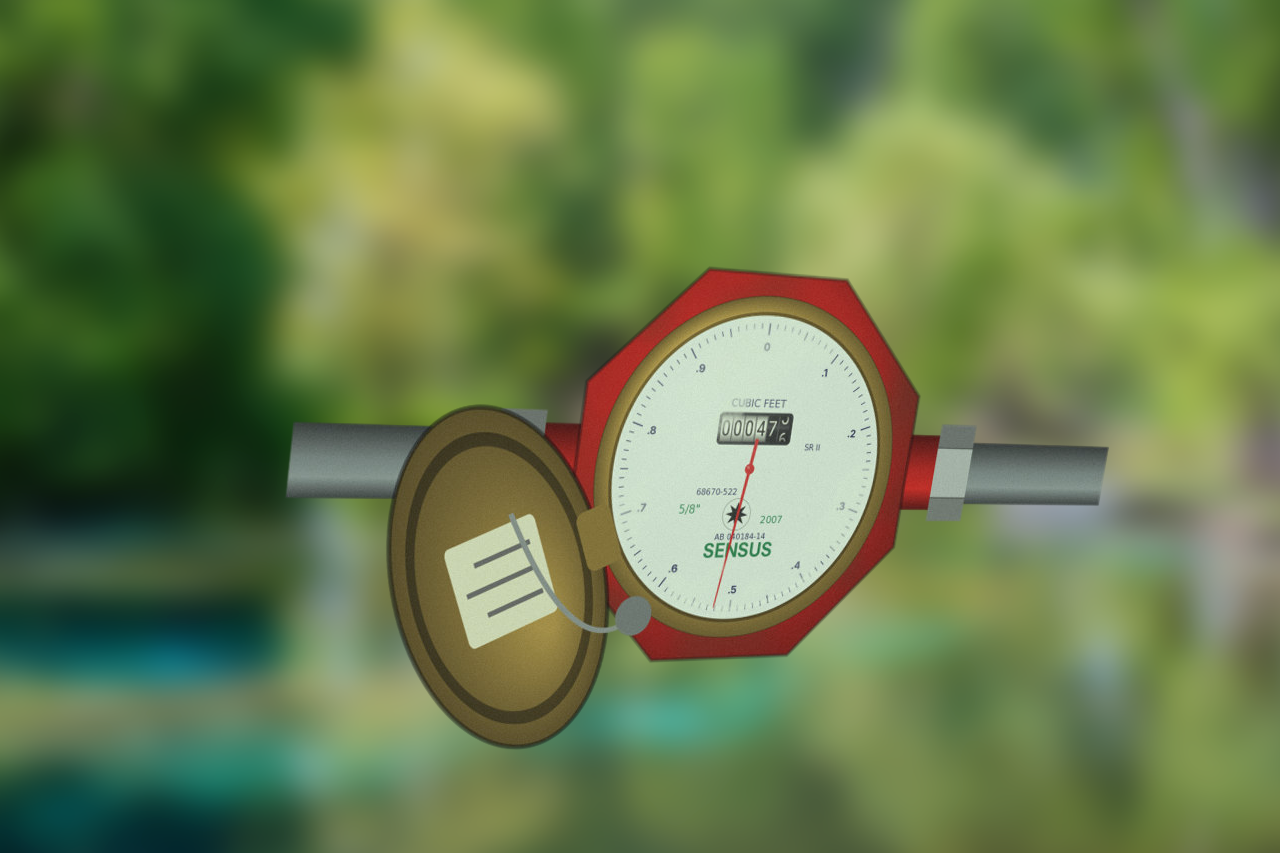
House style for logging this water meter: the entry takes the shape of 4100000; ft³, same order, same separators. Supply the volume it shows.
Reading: 475.52; ft³
